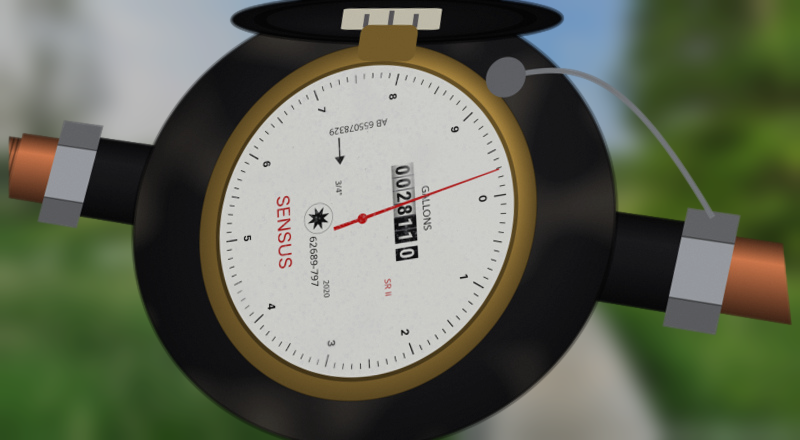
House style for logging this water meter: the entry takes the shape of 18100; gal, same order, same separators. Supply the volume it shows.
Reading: 28109.7; gal
